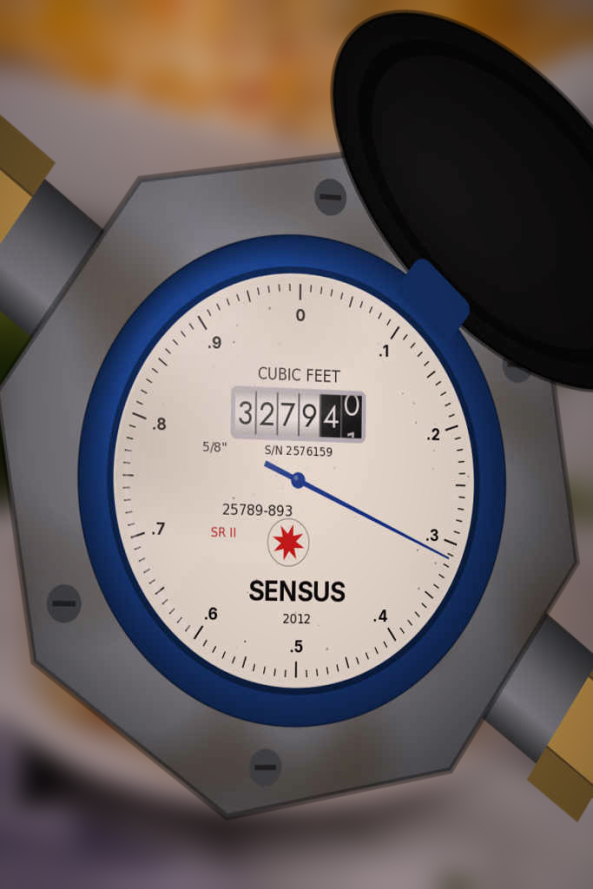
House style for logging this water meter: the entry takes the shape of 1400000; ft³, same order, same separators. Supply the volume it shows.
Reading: 327940.31; ft³
